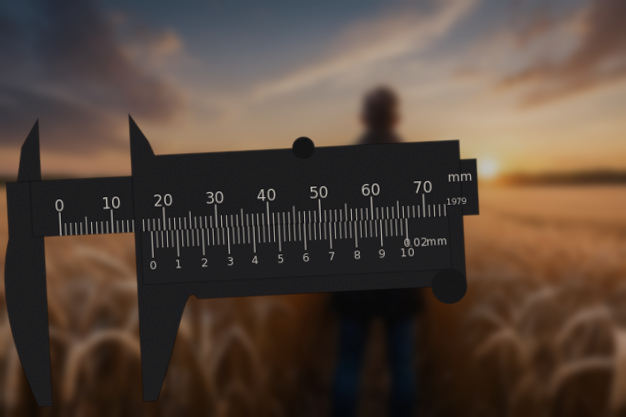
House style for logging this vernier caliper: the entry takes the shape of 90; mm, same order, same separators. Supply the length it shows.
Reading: 17.5; mm
